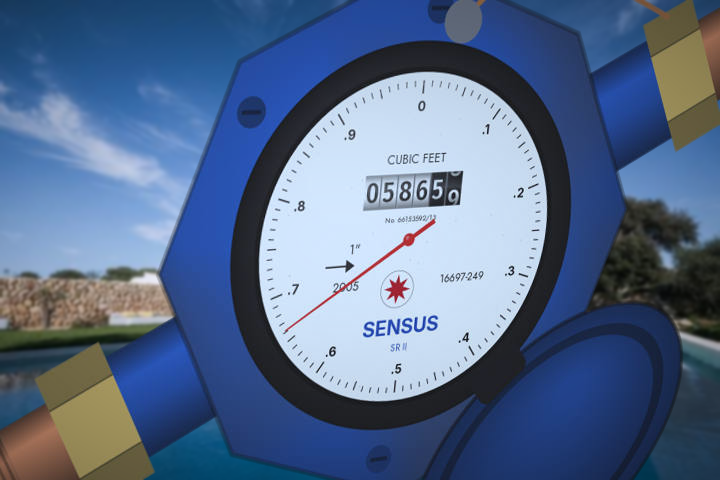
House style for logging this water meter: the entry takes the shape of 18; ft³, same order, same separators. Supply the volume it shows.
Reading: 58658.66; ft³
